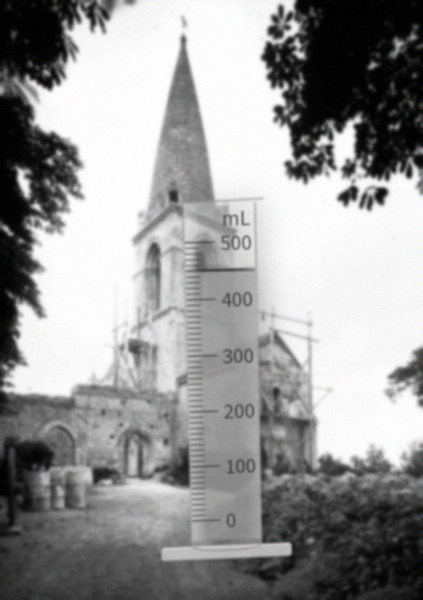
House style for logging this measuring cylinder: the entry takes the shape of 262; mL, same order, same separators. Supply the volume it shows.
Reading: 450; mL
